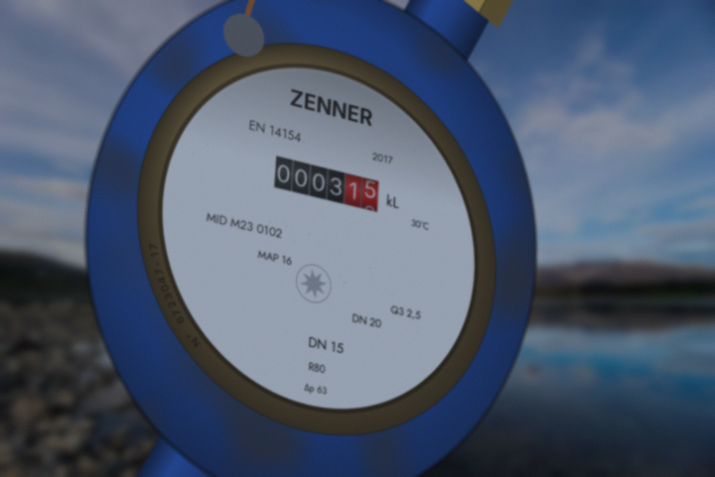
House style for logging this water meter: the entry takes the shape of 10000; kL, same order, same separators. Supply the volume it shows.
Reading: 3.15; kL
